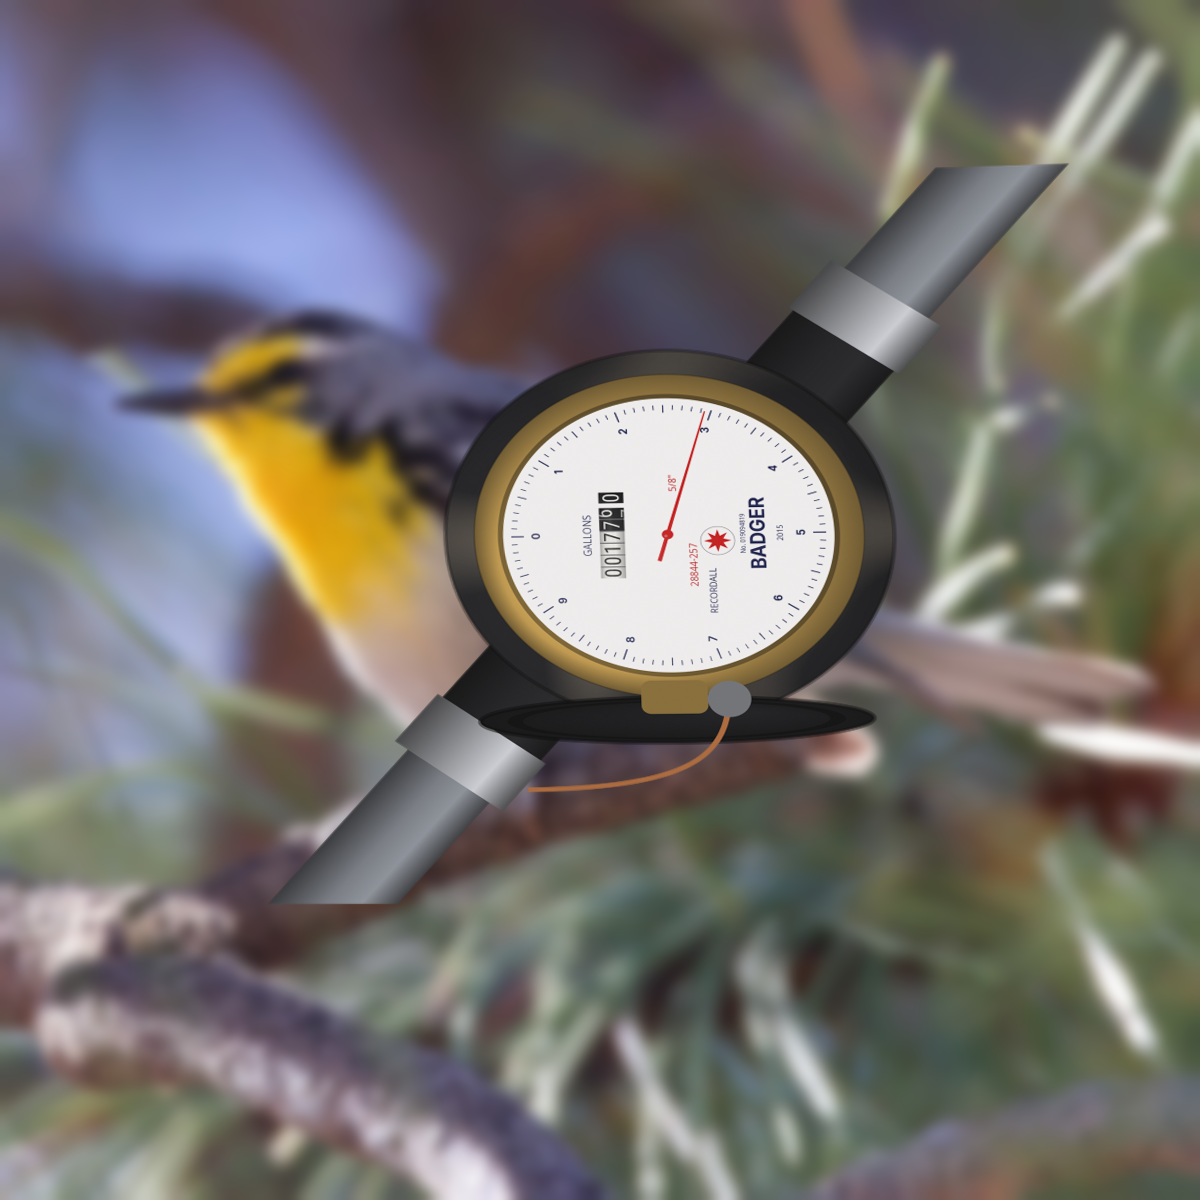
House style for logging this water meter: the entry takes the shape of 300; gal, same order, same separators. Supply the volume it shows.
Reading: 17762.9; gal
